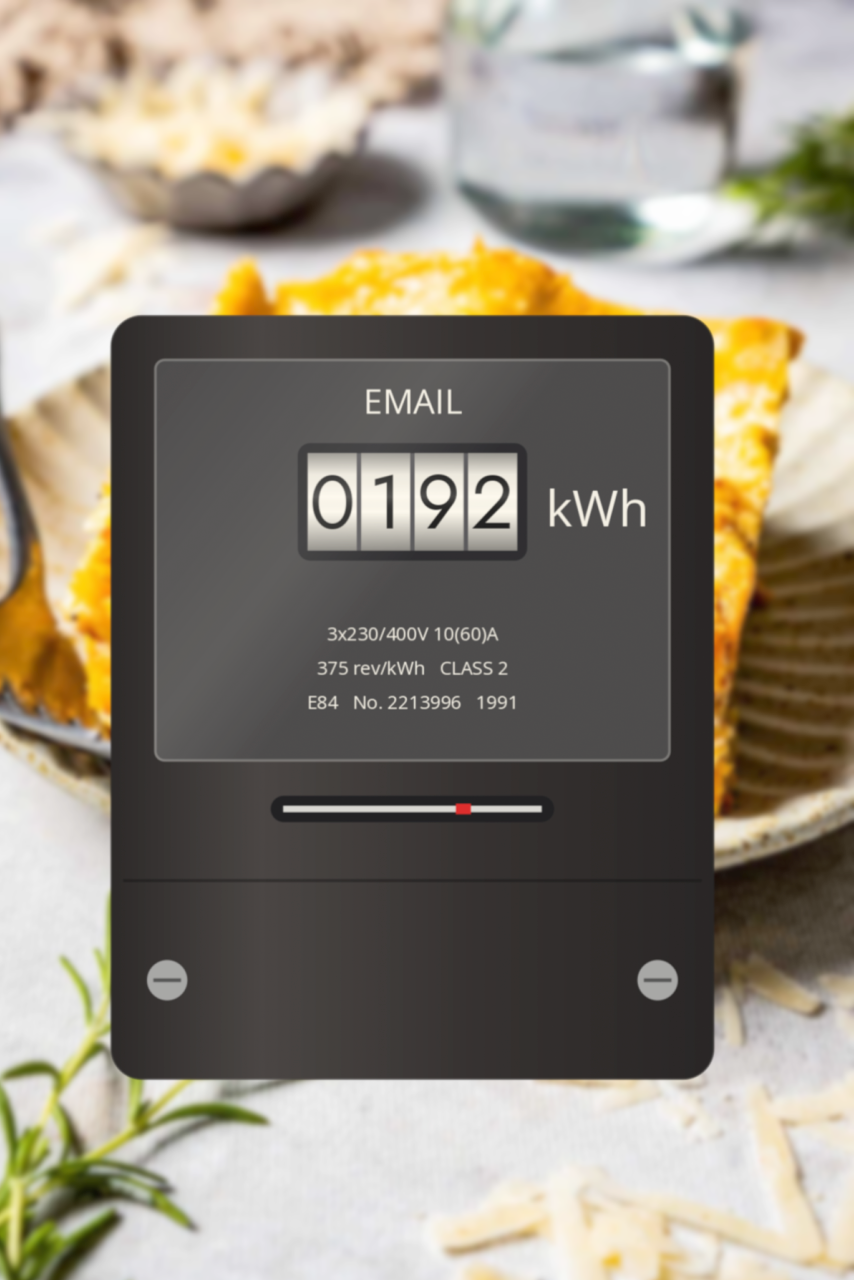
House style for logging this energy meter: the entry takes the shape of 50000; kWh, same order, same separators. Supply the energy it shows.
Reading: 192; kWh
